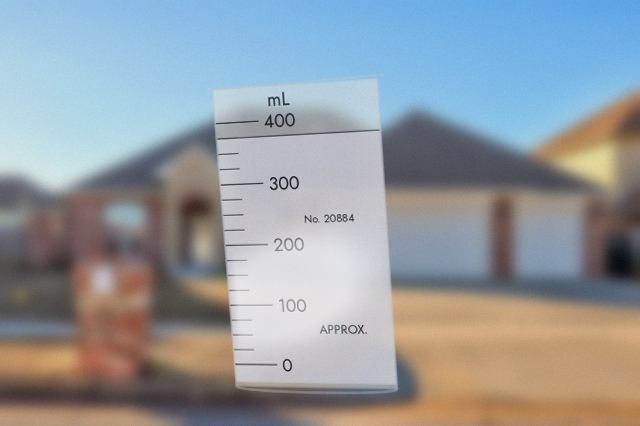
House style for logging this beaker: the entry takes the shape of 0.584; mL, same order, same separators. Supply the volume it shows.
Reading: 375; mL
